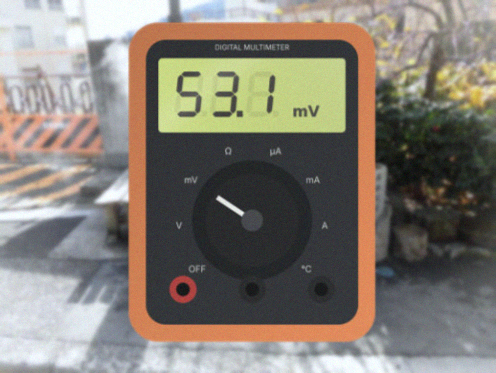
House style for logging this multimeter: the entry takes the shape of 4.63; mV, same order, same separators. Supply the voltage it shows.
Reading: 53.1; mV
